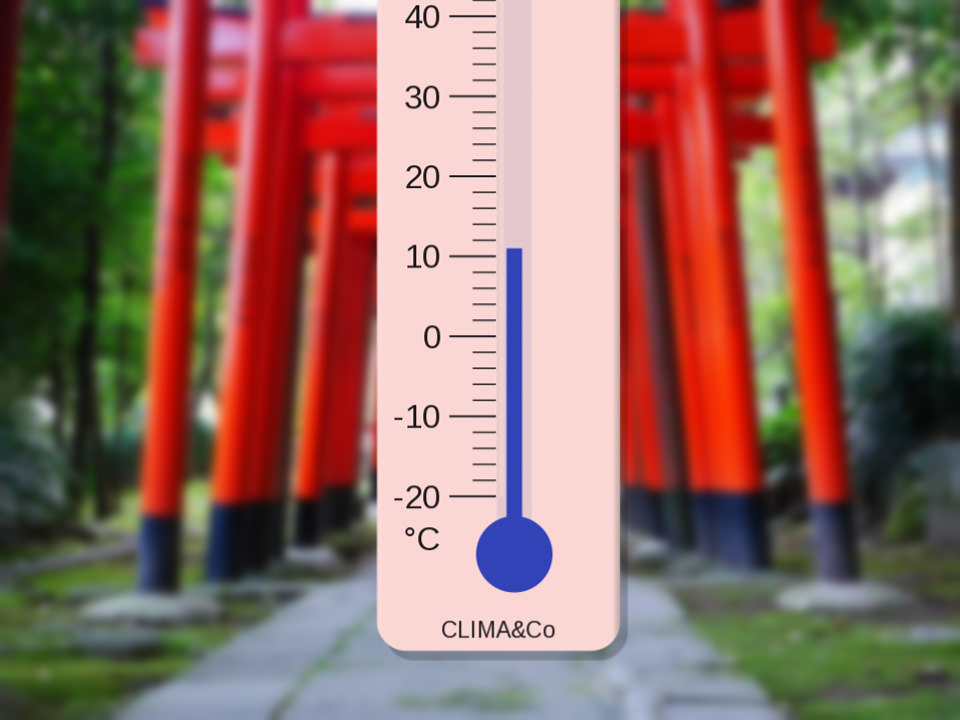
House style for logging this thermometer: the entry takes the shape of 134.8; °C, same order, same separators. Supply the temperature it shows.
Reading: 11; °C
